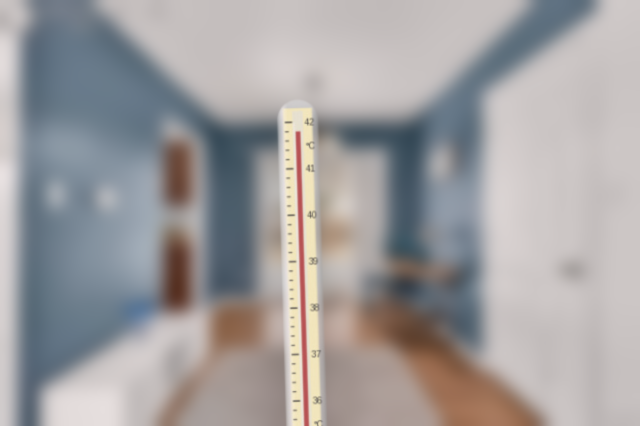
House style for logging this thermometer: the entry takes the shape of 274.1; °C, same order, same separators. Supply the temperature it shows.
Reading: 41.8; °C
